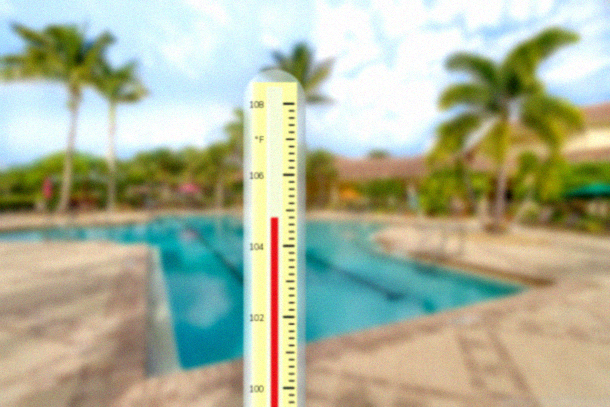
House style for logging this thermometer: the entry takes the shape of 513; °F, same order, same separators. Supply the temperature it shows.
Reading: 104.8; °F
